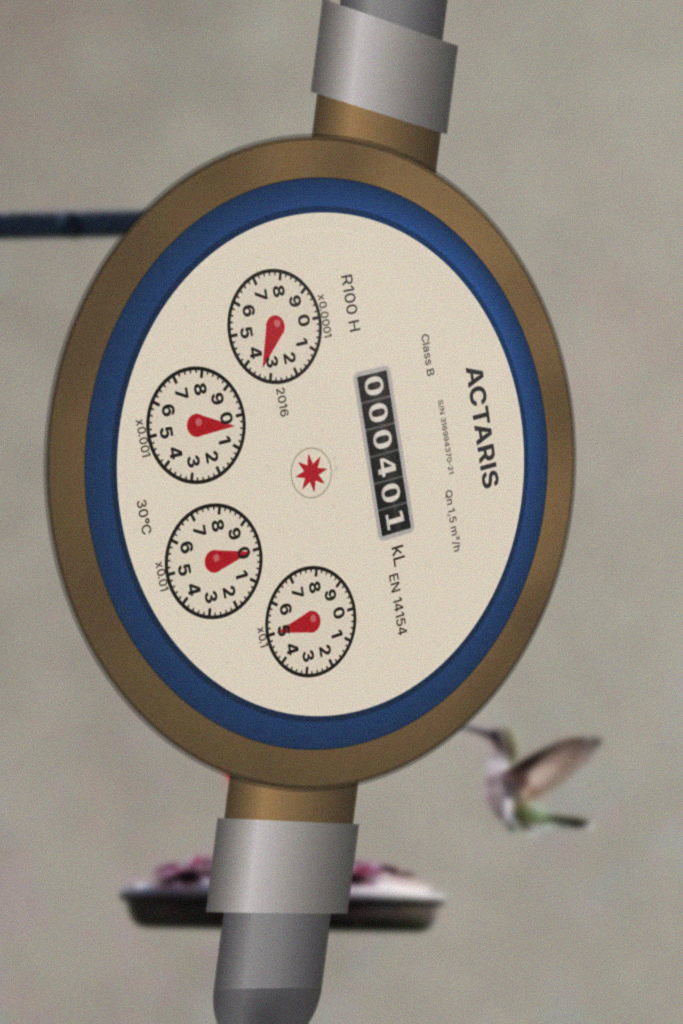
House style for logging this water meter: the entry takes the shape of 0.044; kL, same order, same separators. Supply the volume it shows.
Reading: 401.5003; kL
